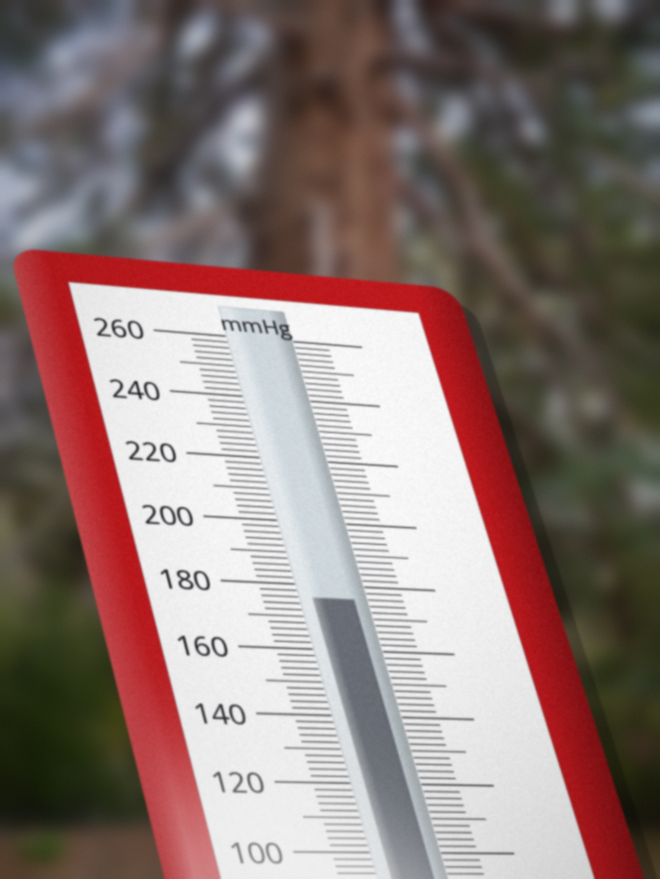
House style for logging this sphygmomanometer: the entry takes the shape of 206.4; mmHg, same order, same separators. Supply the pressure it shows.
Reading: 176; mmHg
